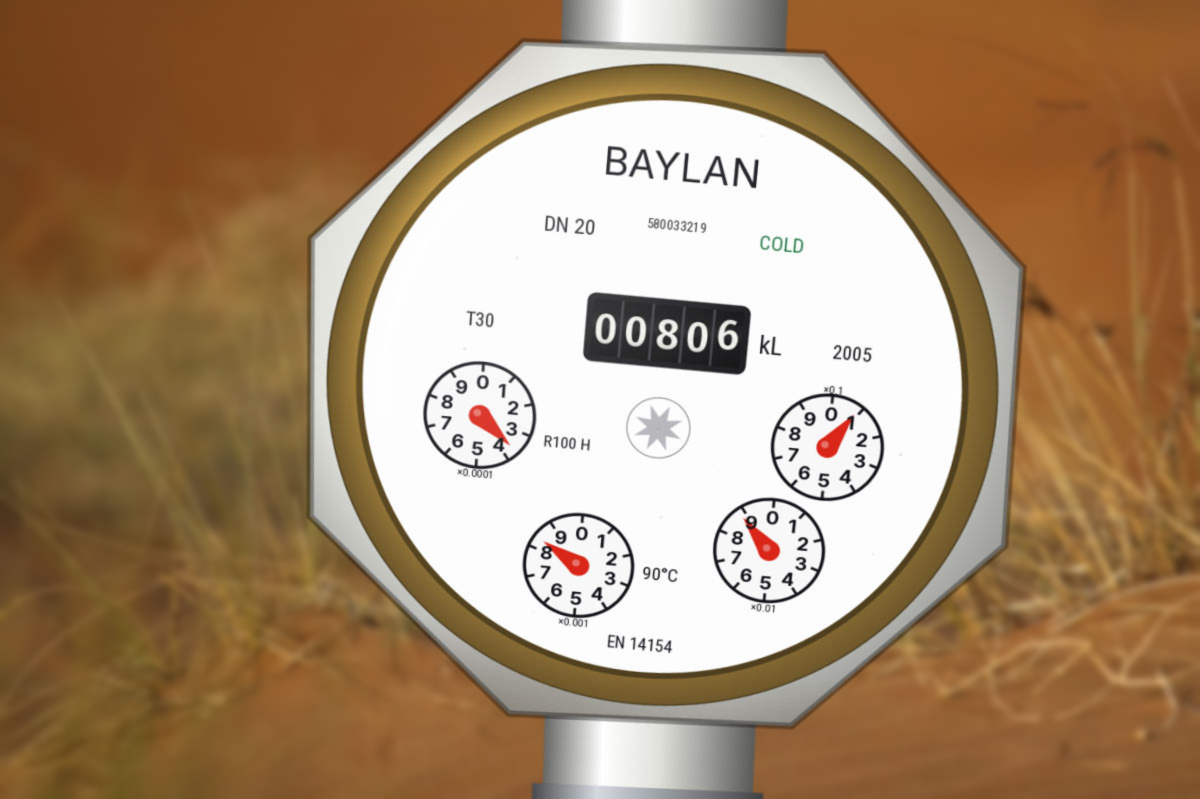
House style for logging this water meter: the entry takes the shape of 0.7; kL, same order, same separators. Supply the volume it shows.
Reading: 806.0883; kL
